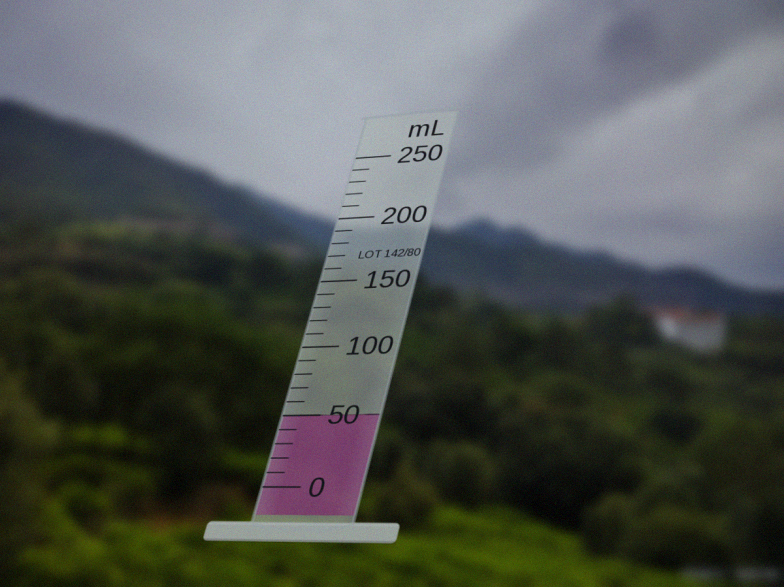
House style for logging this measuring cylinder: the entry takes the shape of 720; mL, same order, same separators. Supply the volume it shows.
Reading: 50; mL
